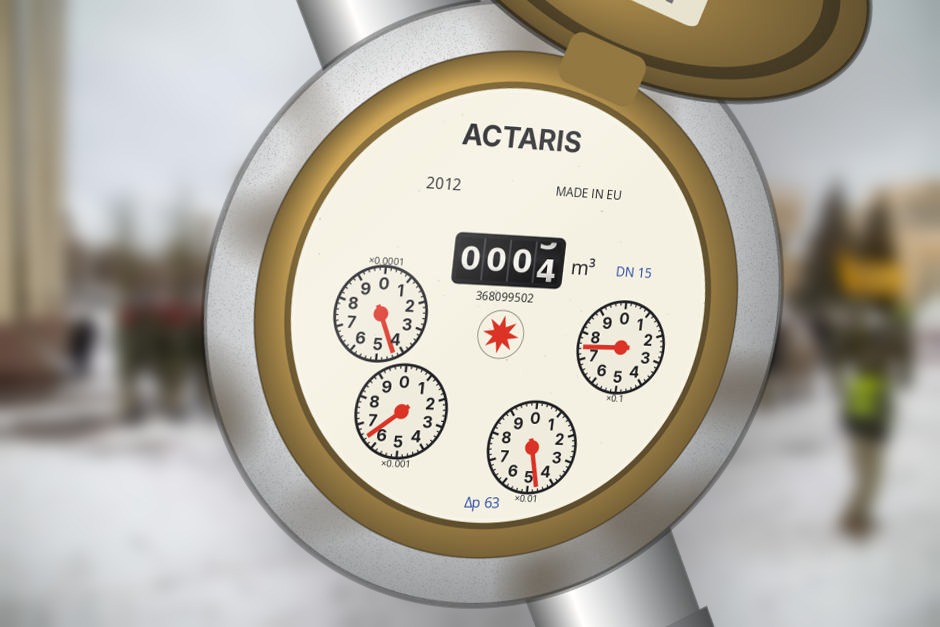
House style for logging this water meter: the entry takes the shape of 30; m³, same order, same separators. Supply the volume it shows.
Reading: 3.7464; m³
